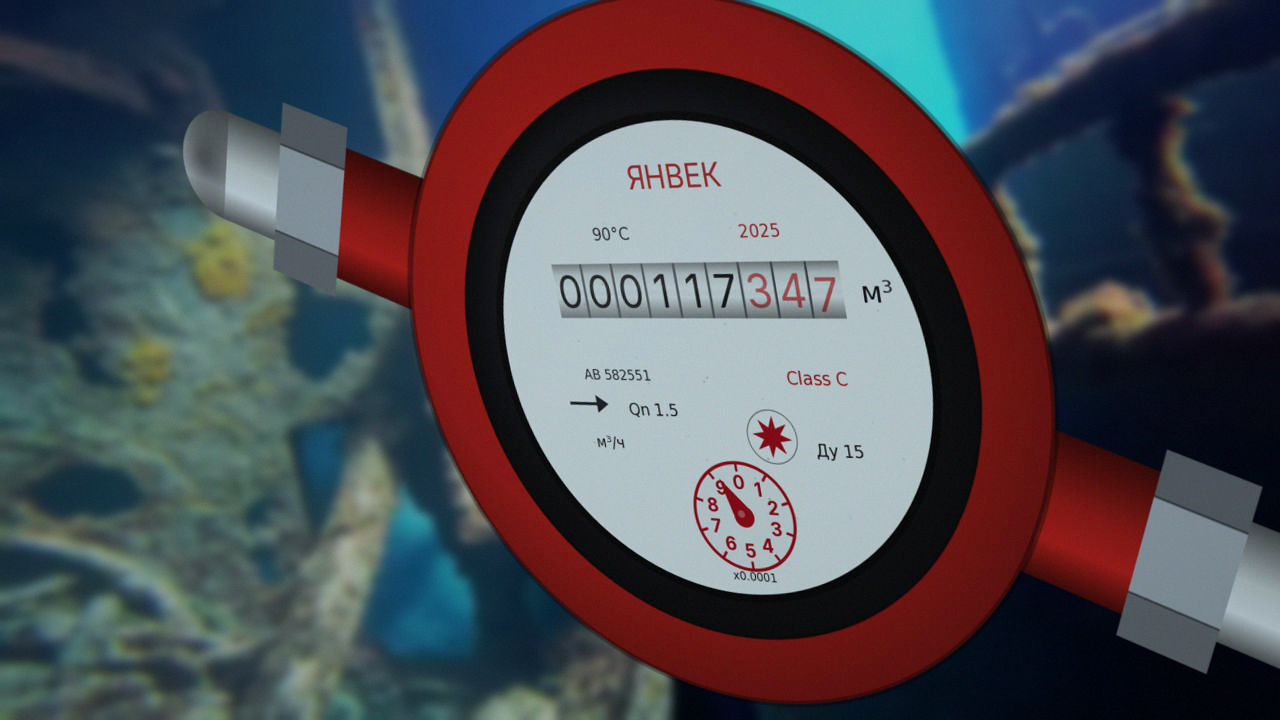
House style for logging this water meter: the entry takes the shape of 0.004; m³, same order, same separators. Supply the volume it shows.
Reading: 117.3469; m³
